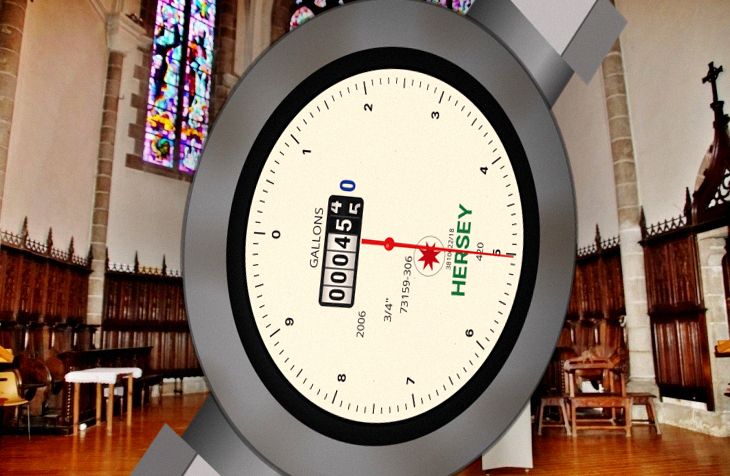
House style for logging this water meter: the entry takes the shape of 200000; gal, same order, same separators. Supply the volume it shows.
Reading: 4545.0; gal
